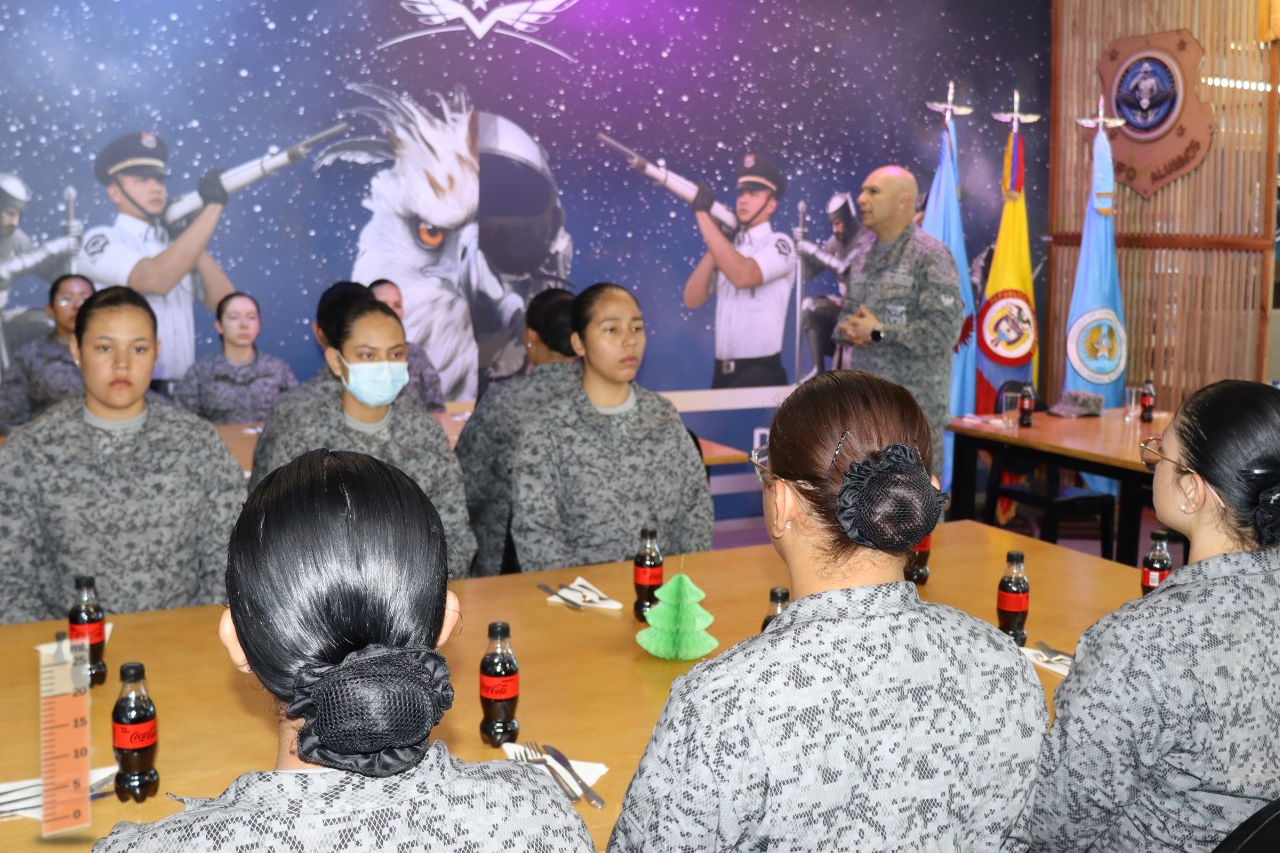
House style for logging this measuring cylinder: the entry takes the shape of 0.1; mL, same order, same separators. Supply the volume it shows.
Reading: 20; mL
